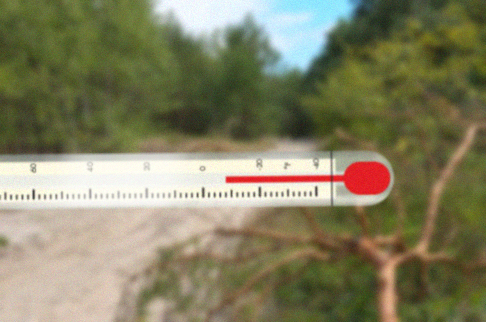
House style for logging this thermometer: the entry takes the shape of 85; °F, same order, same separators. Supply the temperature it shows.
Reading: -8; °F
